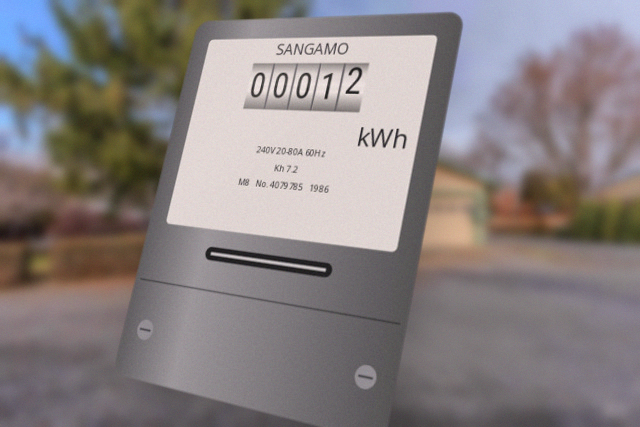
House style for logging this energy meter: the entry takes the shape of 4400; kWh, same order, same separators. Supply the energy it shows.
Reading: 12; kWh
